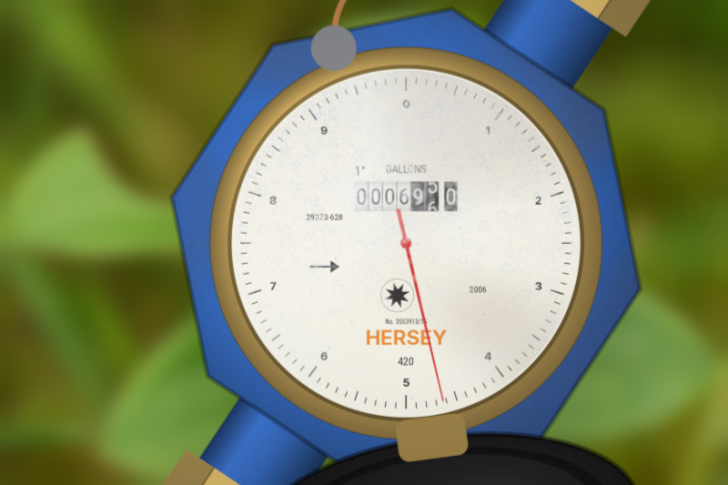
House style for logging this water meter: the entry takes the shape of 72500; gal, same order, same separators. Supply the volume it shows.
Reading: 6954.6; gal
